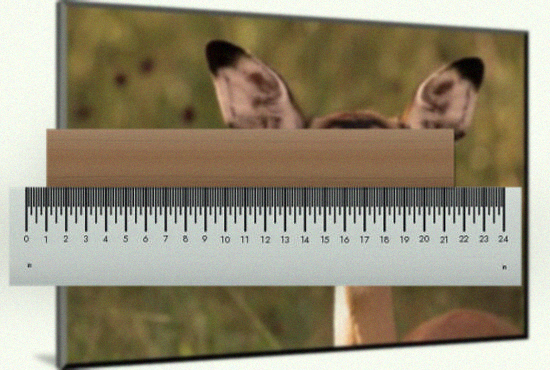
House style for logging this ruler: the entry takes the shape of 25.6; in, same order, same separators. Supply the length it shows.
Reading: 20.5; in
